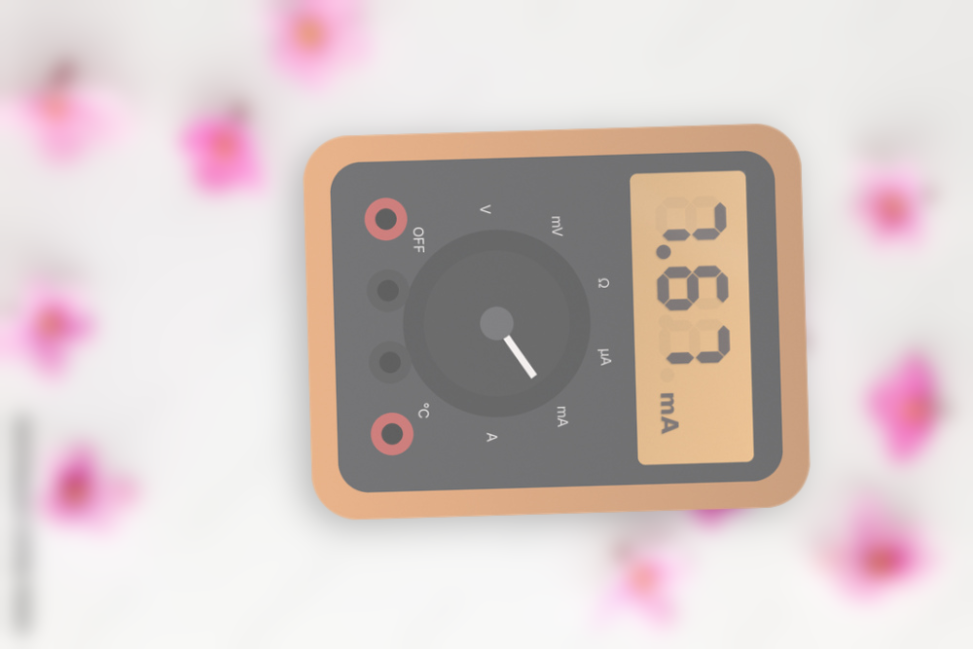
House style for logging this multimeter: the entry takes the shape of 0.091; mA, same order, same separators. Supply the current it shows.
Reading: 7.67; mA
